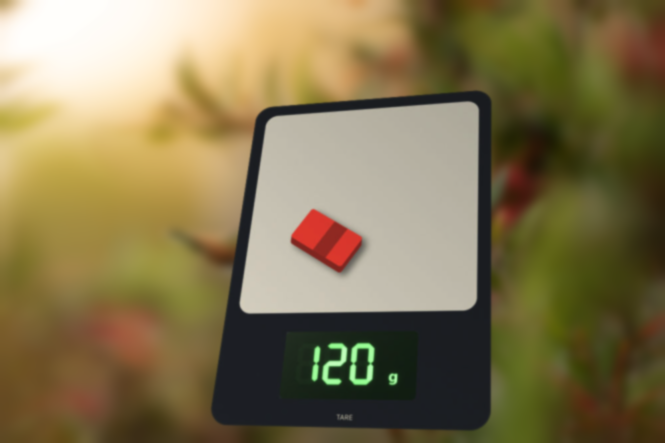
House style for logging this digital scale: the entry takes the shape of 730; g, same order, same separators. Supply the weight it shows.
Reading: 120; g
